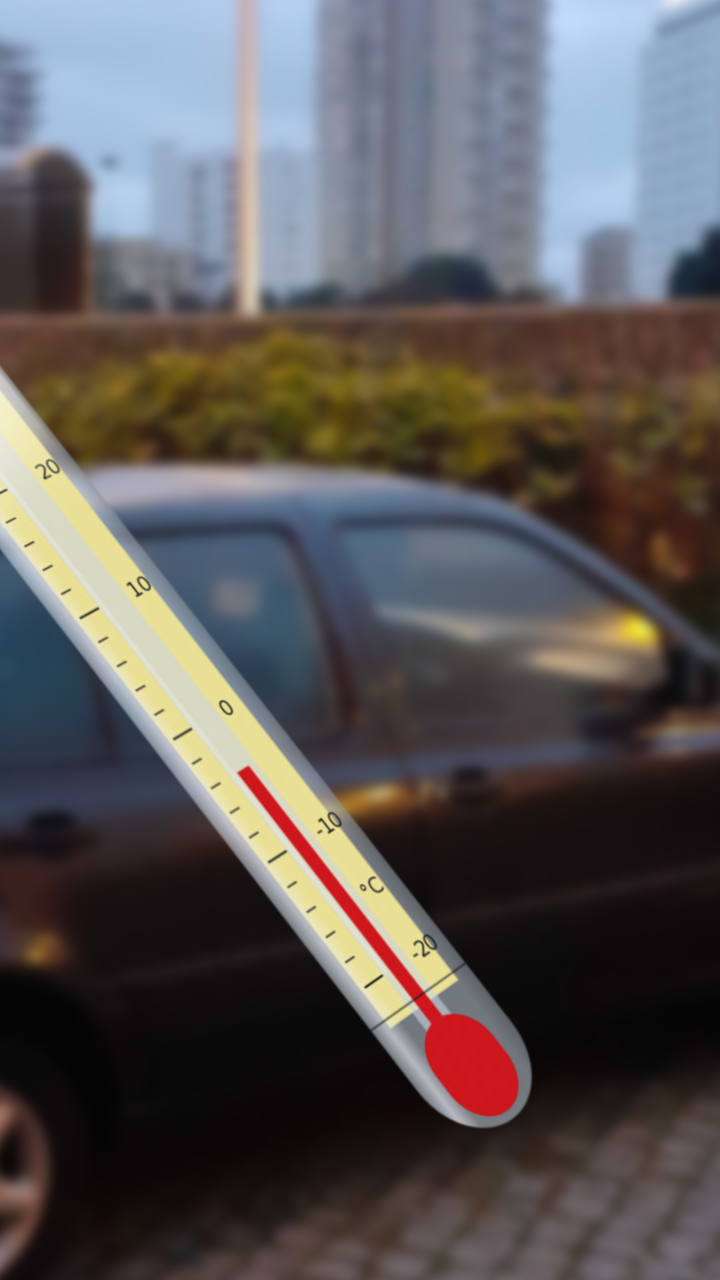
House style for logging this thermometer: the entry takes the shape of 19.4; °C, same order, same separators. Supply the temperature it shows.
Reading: -4; °C
